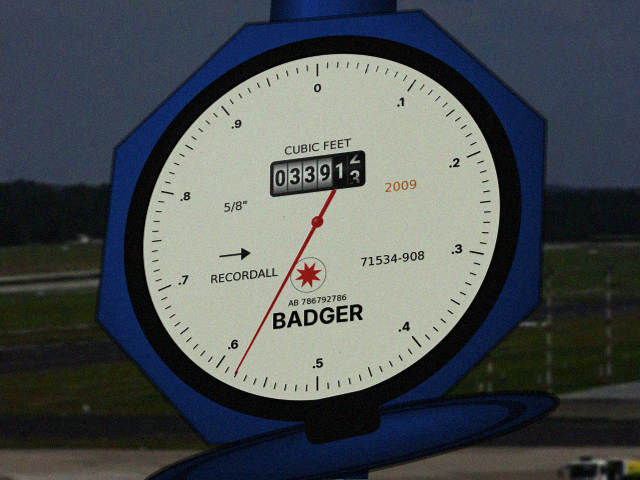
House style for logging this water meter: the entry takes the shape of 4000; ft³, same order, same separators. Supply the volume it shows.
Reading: 33912.58; ft³
